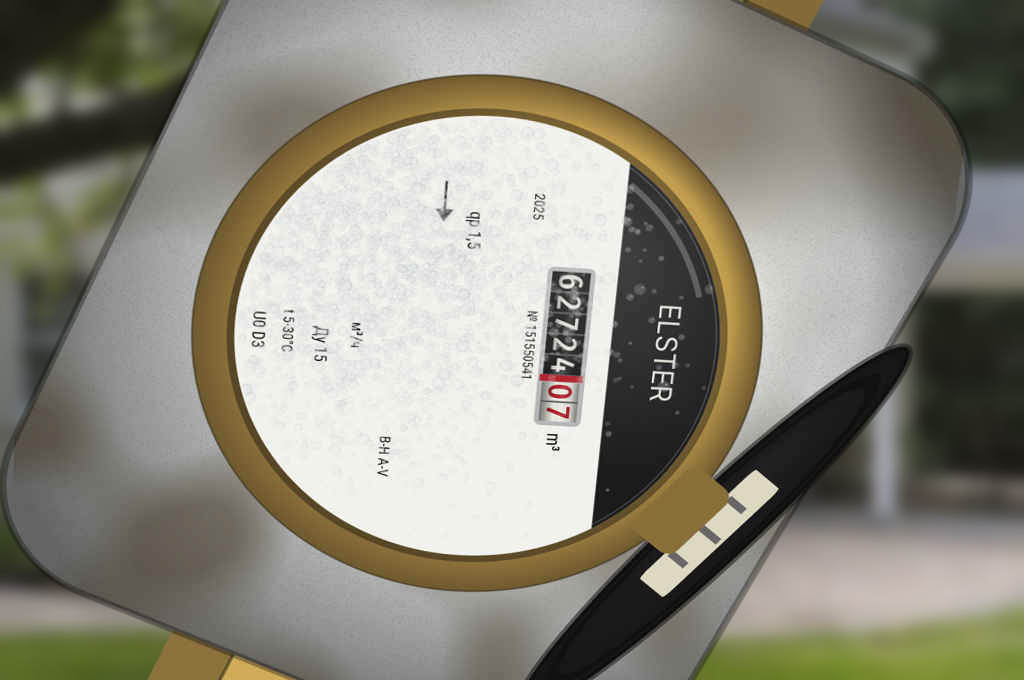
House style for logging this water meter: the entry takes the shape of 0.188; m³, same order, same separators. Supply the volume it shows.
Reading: 62724.07; m³
